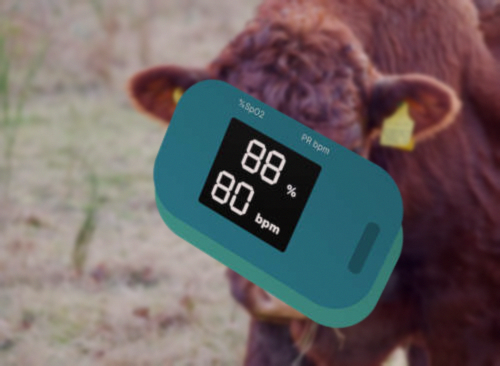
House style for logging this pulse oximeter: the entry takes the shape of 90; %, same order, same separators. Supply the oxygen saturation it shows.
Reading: 88; %
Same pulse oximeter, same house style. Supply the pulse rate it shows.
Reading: 80; bpm
